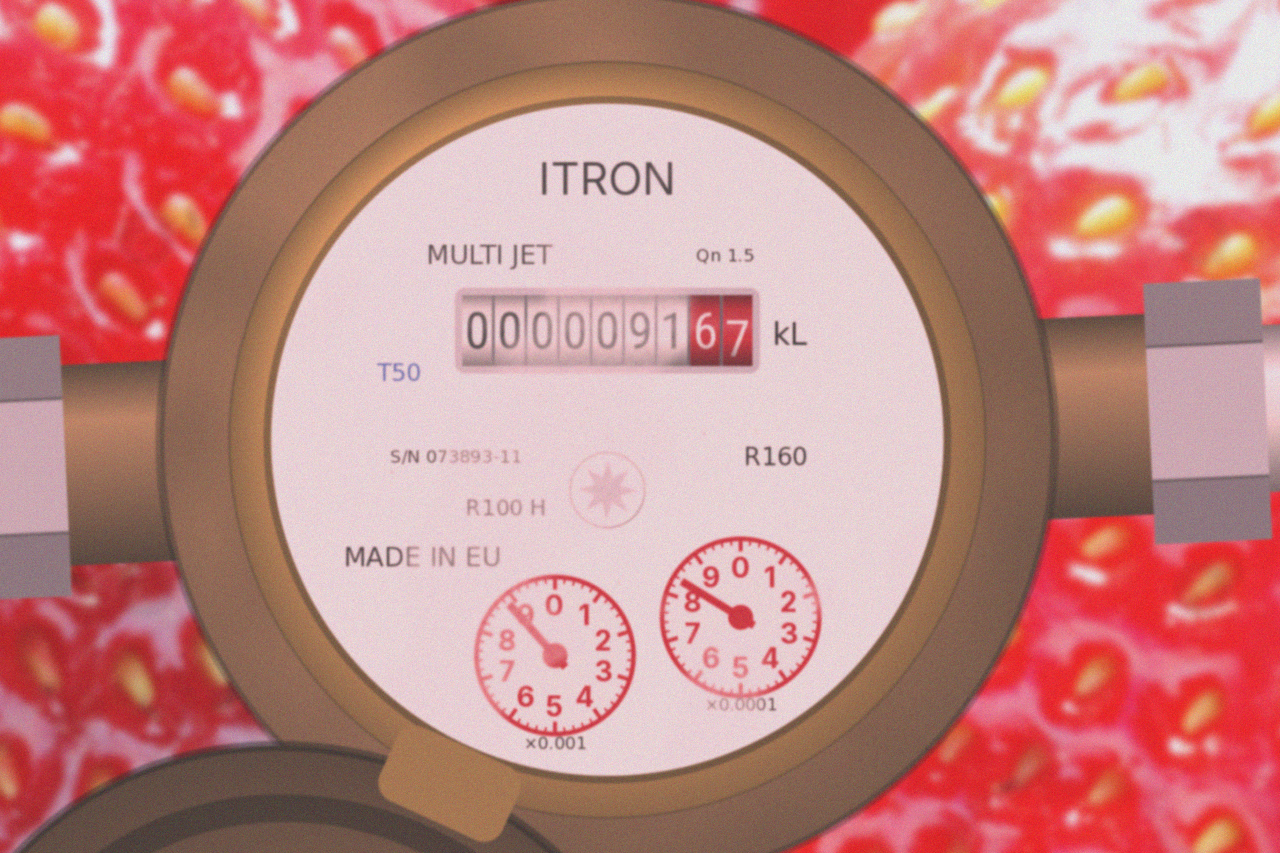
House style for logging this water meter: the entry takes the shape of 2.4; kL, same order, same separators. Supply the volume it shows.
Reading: 91.6688; kL
